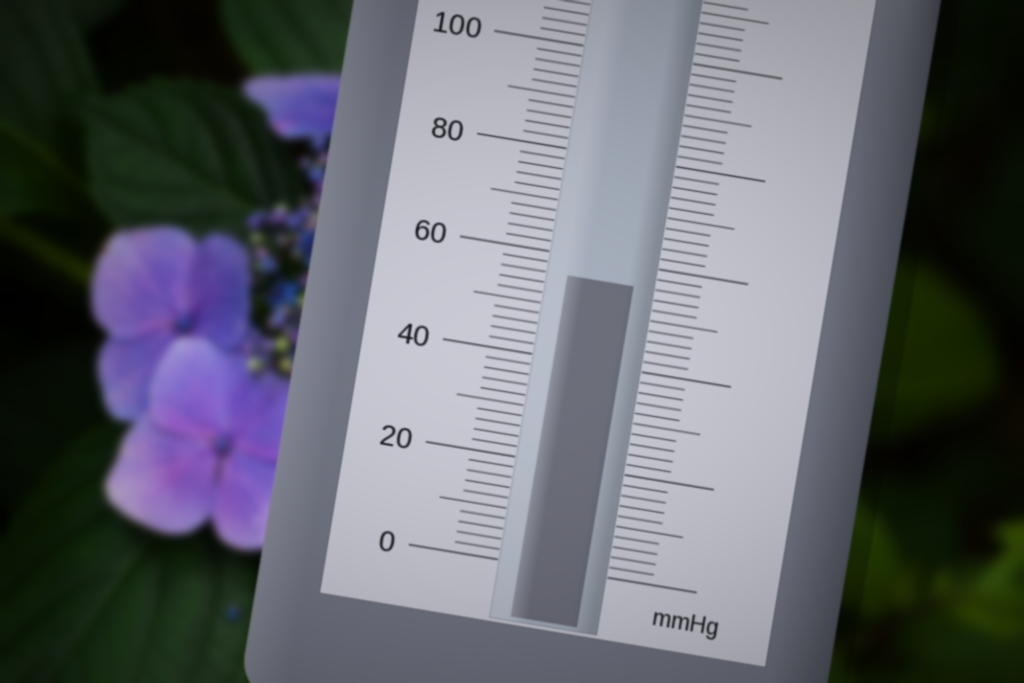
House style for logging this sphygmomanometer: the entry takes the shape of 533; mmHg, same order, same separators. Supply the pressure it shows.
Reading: 56; mmHg
